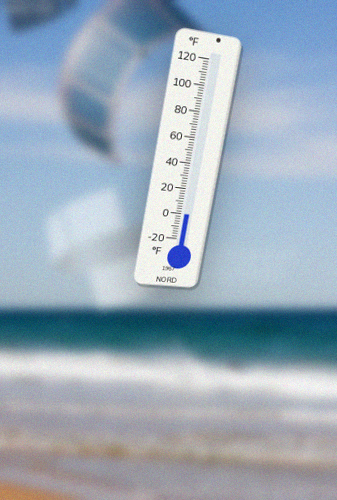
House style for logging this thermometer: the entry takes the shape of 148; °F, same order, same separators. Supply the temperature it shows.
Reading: 0; °F
